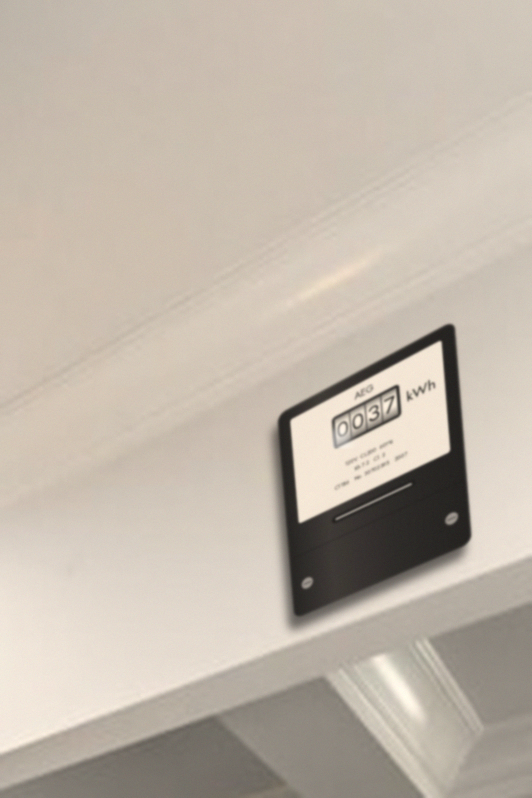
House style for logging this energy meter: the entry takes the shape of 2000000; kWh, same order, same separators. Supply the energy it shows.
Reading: 37; kWh
